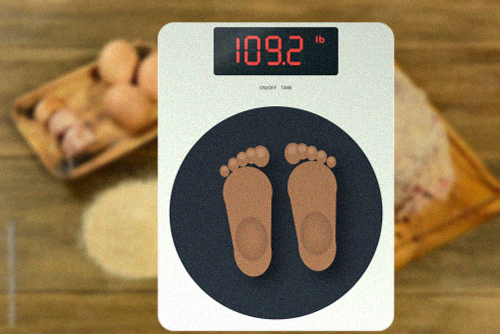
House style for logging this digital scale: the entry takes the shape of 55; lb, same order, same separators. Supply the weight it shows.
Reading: 109.2; lb
